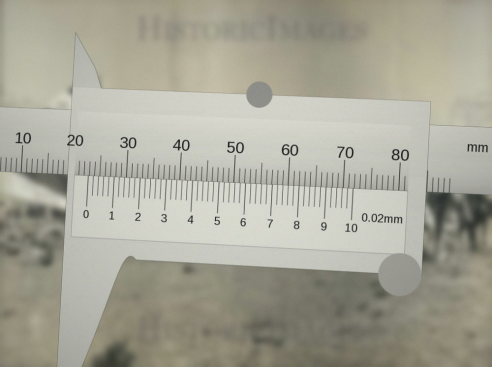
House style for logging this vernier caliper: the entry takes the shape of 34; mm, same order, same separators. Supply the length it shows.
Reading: 22.8; mm
